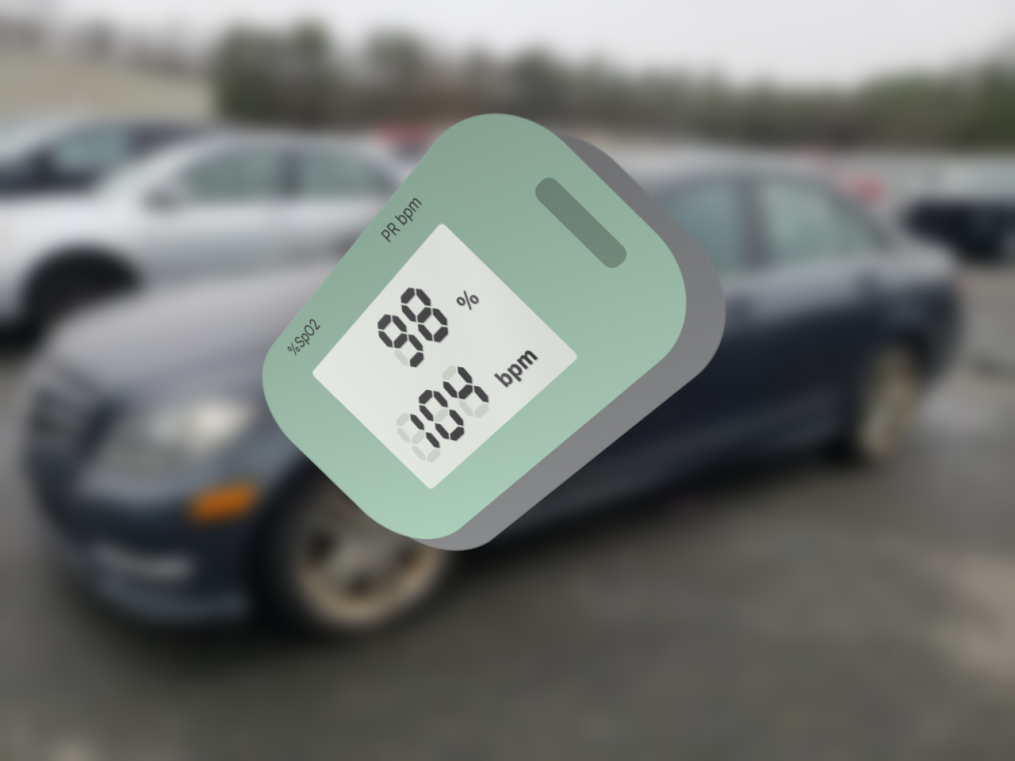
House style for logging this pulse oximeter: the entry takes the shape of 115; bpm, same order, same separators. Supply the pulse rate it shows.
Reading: 104; bpm
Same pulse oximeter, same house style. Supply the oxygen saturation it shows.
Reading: 98; %
